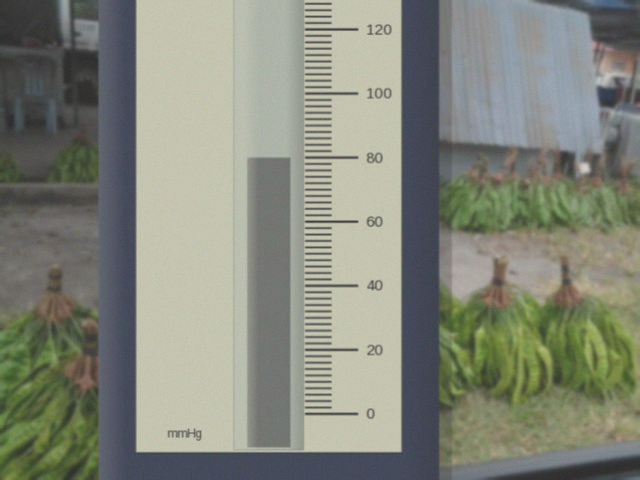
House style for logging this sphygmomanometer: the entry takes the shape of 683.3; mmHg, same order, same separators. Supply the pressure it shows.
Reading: 80; mmHg
